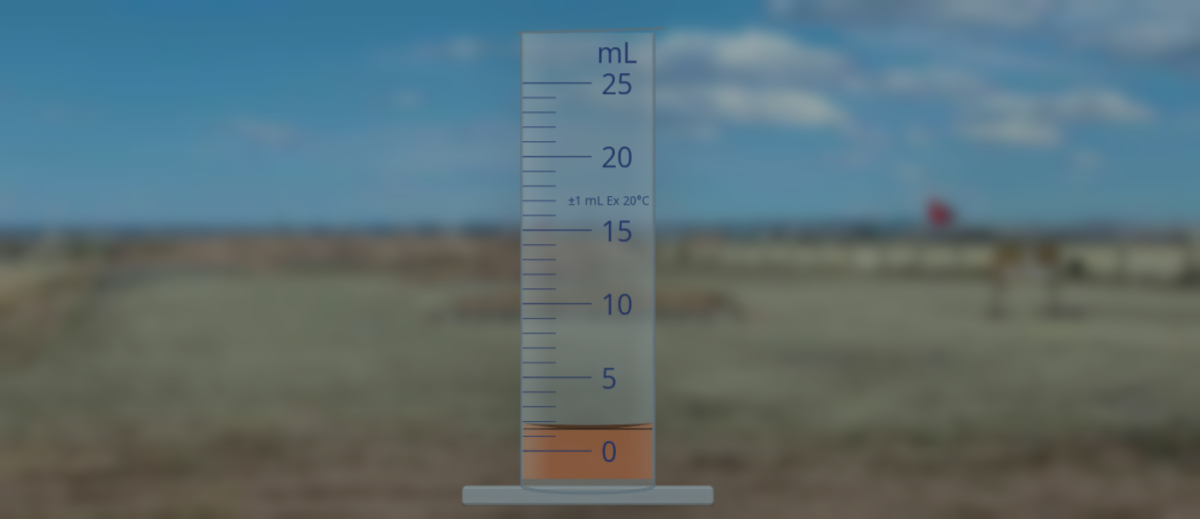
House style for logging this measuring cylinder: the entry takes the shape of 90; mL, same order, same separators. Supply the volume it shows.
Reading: 1.5; mL
